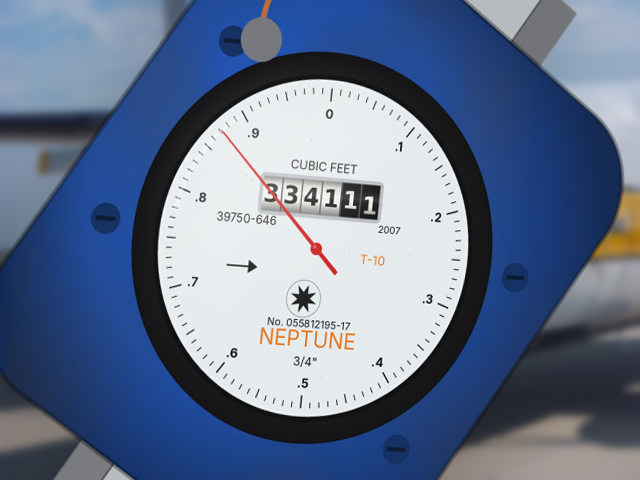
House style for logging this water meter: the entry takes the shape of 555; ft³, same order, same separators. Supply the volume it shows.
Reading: 334110.87; ft³
